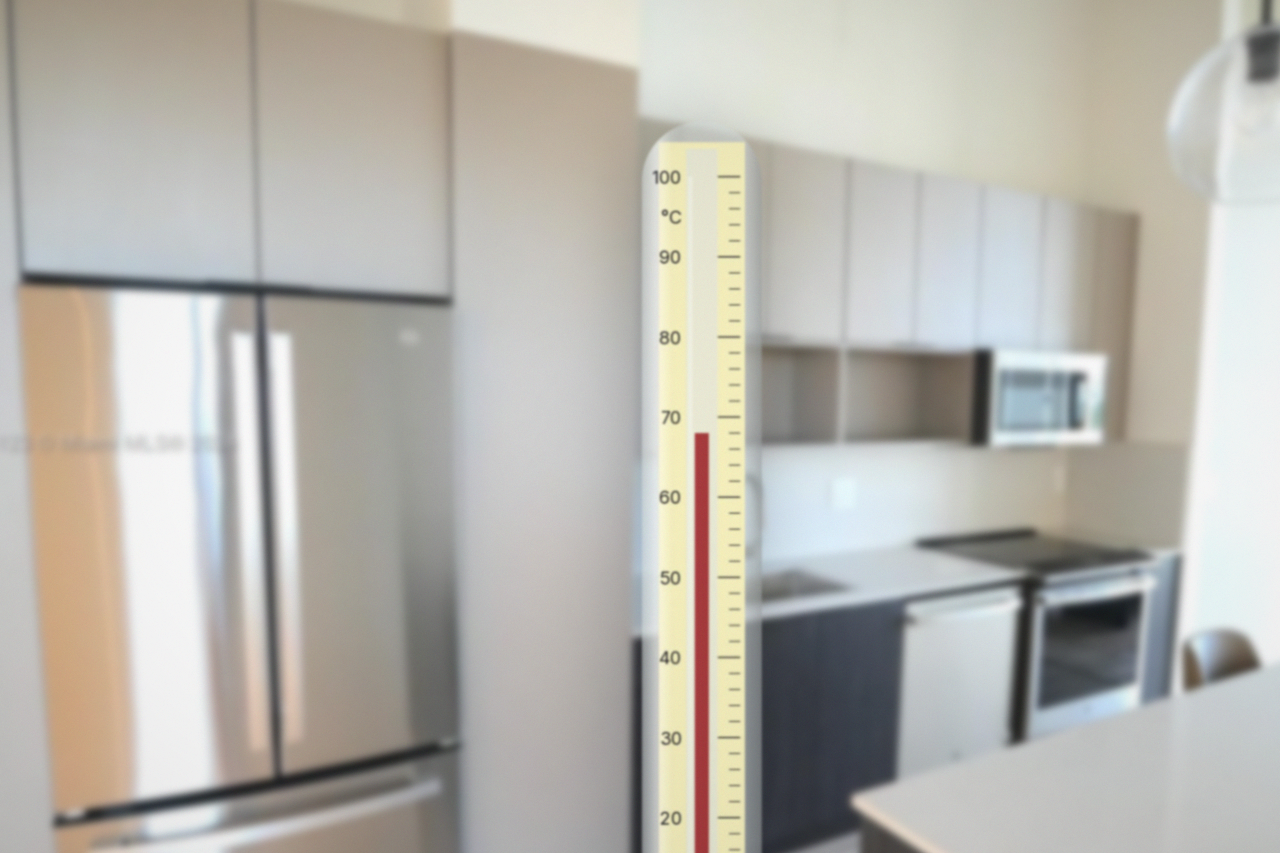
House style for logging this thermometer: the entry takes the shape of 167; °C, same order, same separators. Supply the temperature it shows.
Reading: 68; °C
